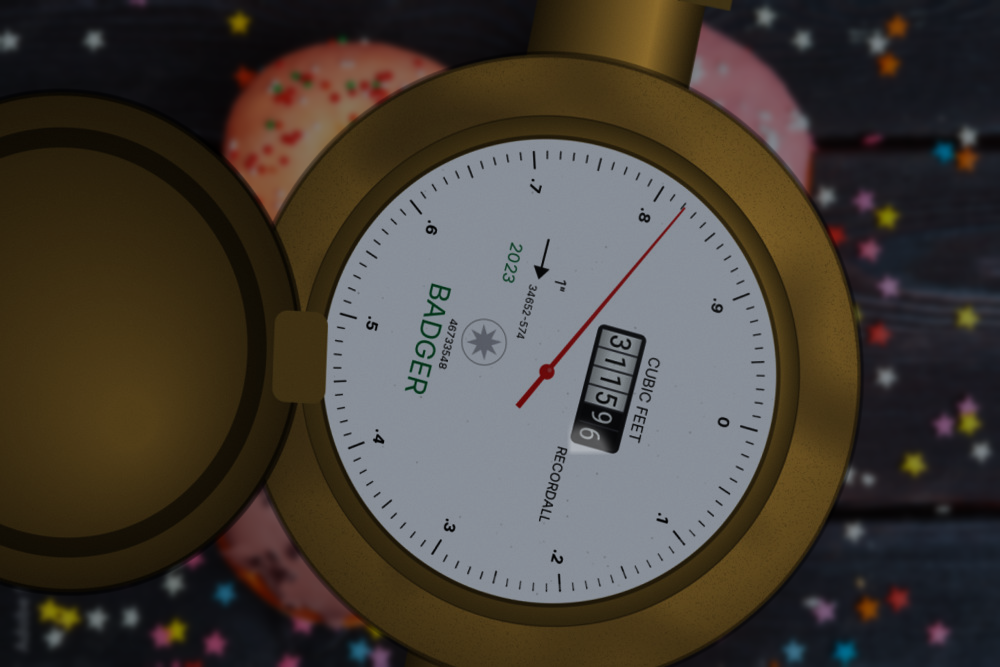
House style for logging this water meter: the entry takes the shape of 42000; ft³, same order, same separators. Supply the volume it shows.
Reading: 311595.82; ft³
